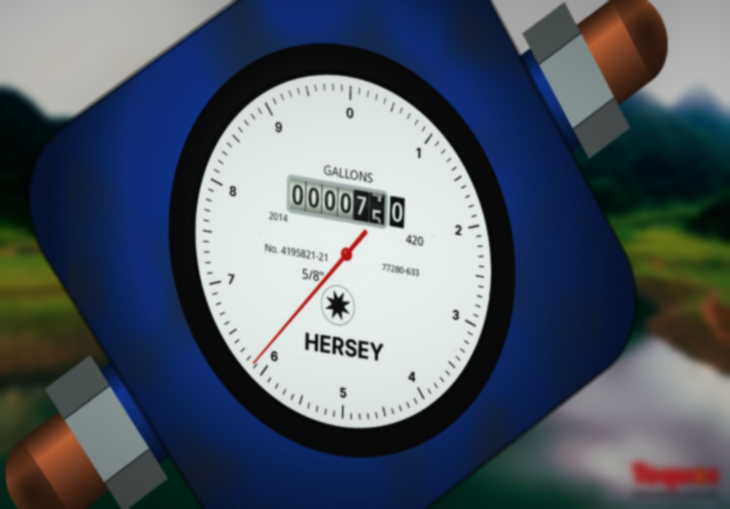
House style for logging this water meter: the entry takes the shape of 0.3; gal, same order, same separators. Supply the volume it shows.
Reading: 746.1; gal
